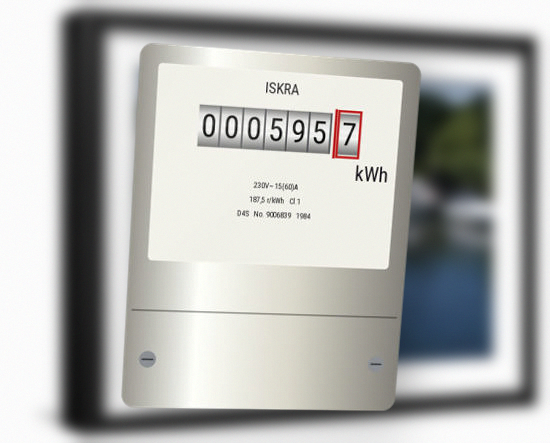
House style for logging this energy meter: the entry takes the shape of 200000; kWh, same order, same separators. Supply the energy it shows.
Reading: 595.7; kWh
